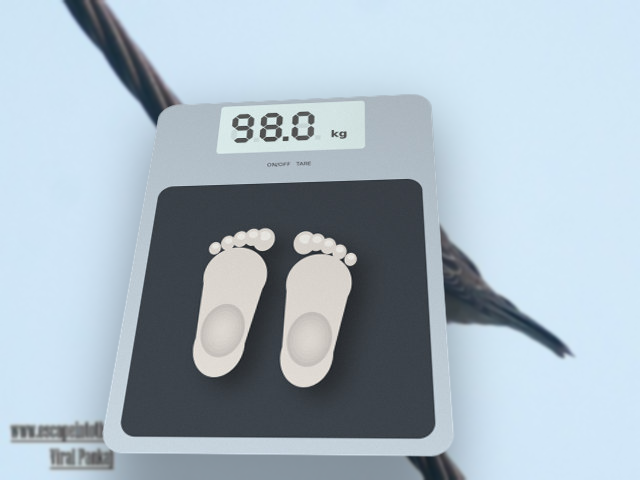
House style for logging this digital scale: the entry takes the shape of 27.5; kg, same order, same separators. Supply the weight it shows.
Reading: 98.0; kg
